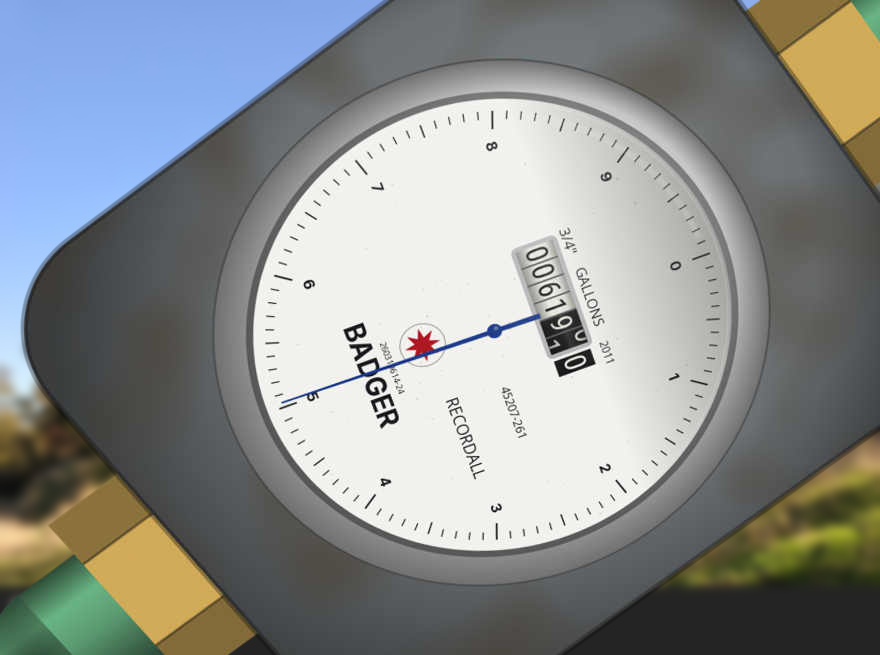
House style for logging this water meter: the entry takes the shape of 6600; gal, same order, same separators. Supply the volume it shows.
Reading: 61905.0; gal
